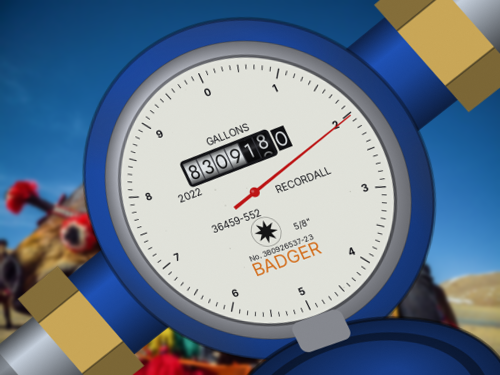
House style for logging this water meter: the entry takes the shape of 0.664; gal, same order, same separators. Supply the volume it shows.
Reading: 8309182.0; gal
